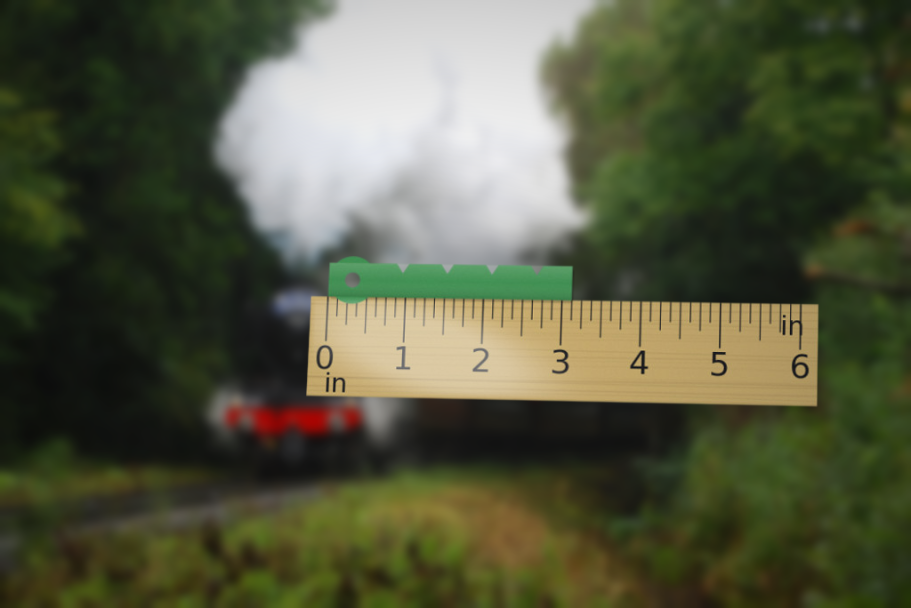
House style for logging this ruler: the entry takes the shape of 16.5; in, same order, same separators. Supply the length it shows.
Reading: 3.125; in
